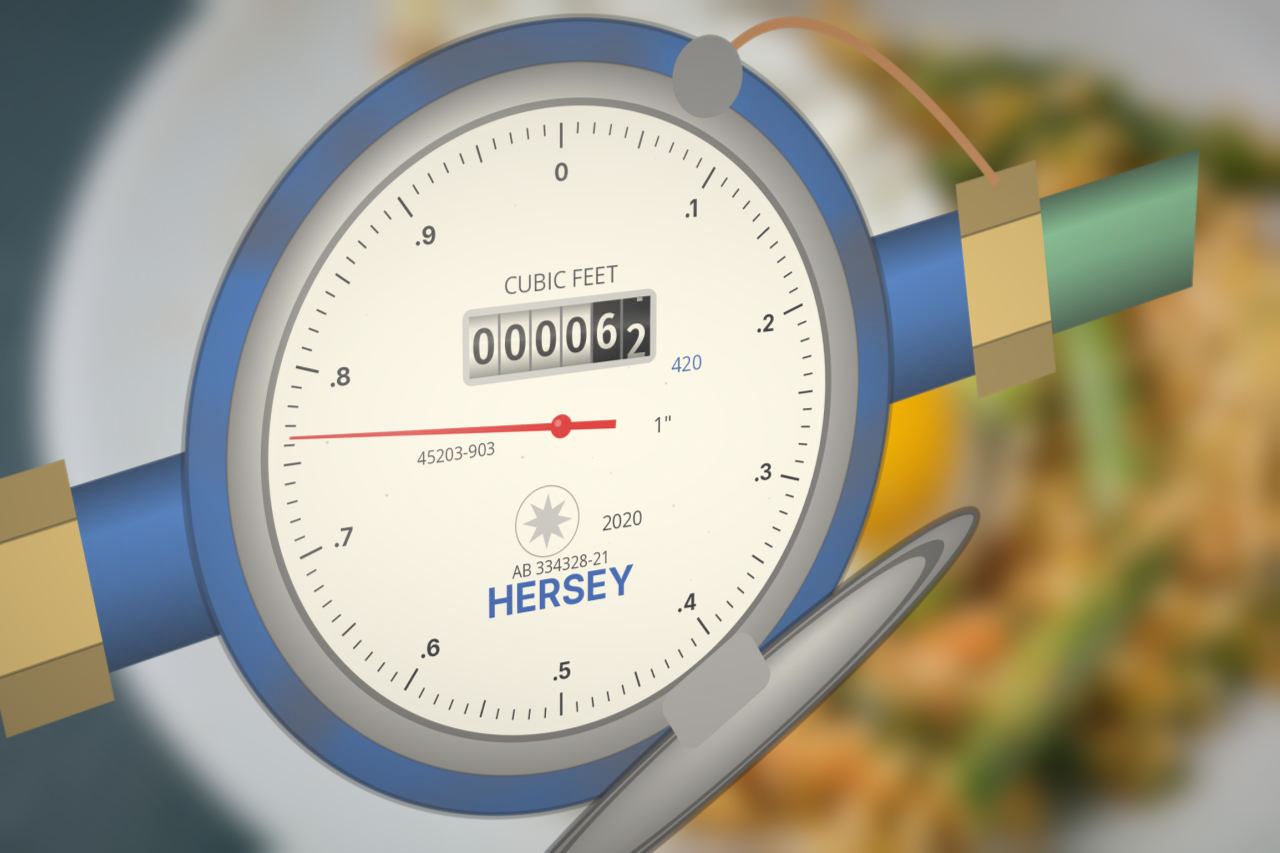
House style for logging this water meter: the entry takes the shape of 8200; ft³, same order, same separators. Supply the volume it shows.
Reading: 61.76; ft³
